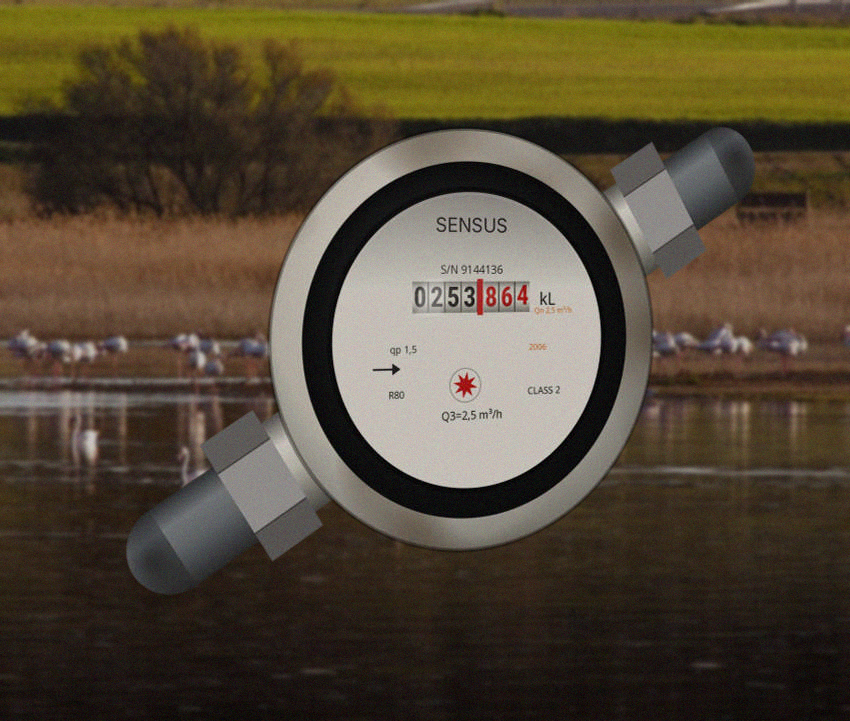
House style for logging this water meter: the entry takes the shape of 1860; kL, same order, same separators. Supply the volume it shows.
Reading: 253.864; kL
